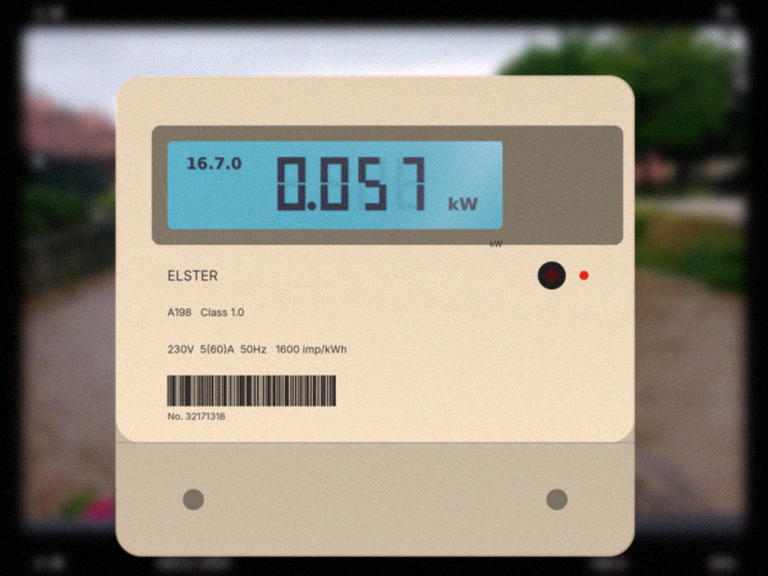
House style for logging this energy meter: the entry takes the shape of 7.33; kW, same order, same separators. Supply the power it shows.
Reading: 0.057; kW
